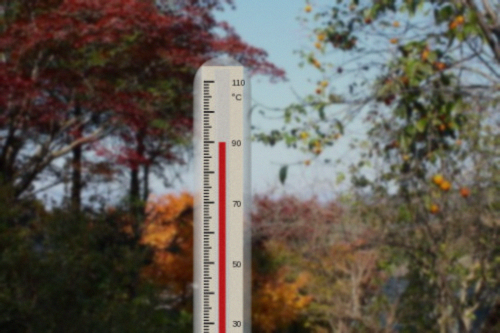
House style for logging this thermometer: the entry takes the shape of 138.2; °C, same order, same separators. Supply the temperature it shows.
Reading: 90; °C
